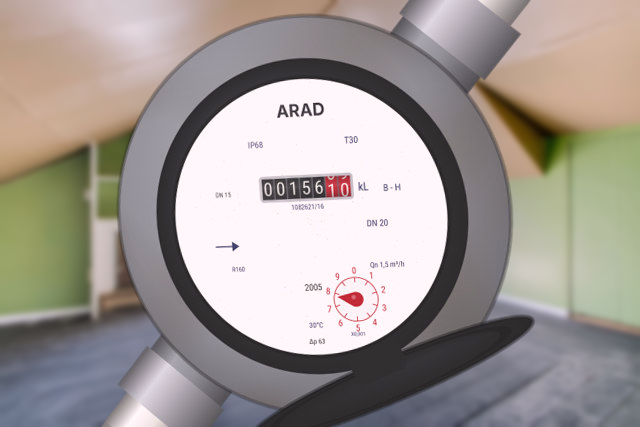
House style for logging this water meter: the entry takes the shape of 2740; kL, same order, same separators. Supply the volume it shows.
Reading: 156.097; kL
